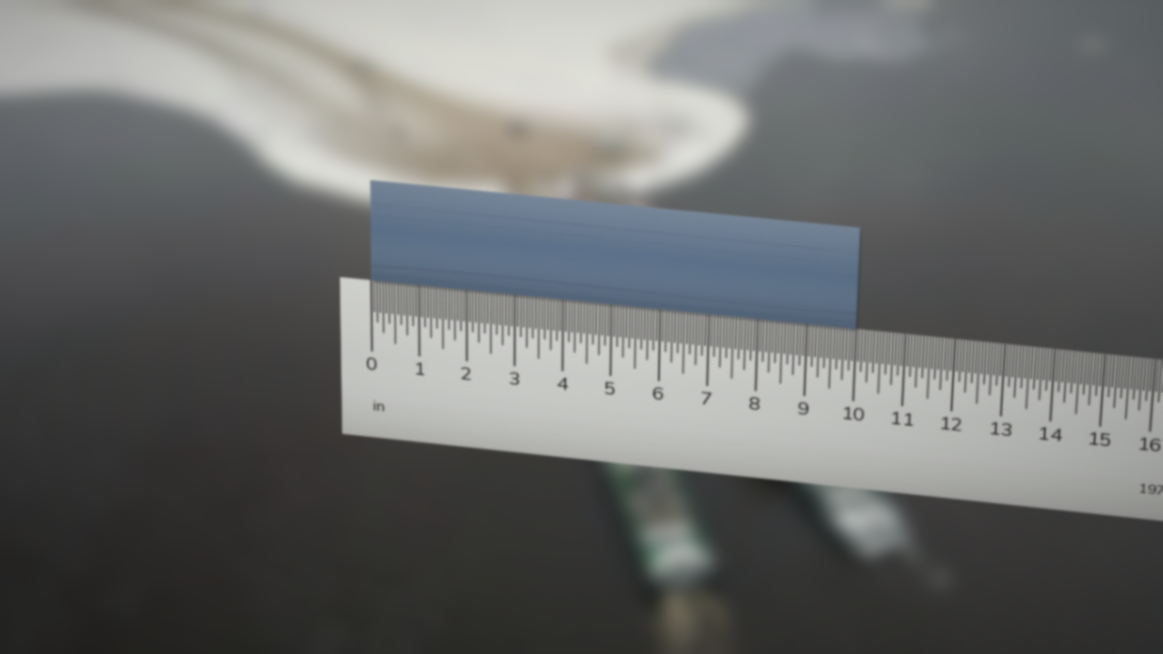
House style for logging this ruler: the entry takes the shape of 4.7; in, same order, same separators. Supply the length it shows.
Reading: 10; in
